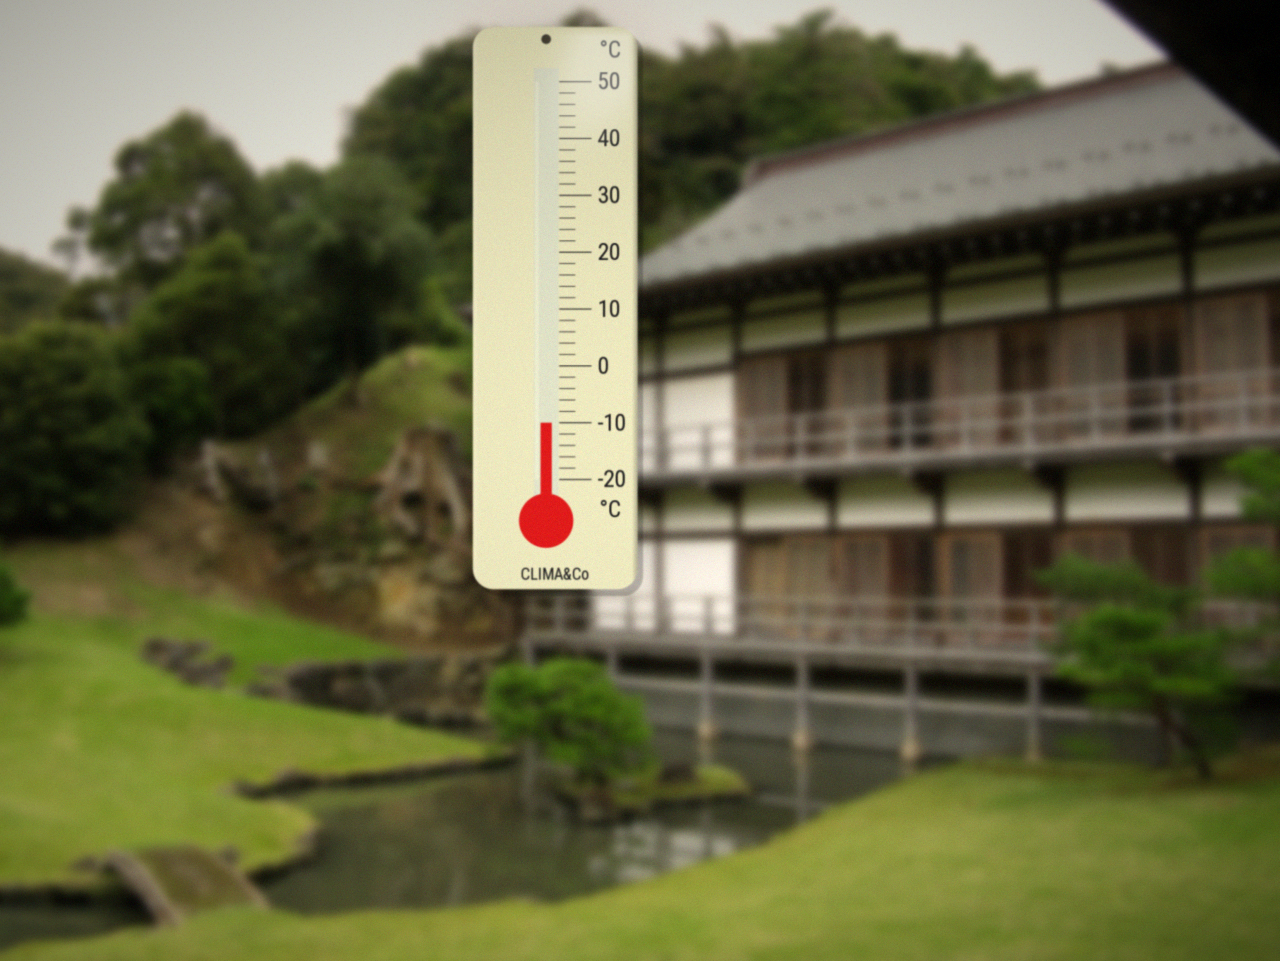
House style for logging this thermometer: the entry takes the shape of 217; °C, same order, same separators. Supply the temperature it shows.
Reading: -10; °C
